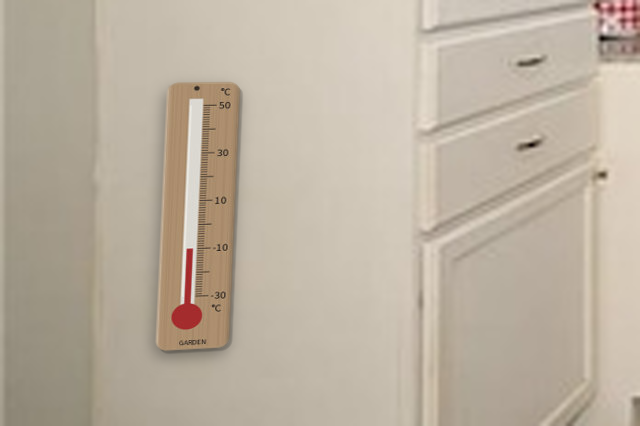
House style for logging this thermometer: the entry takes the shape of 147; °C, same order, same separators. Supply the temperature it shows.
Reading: -10; °C
